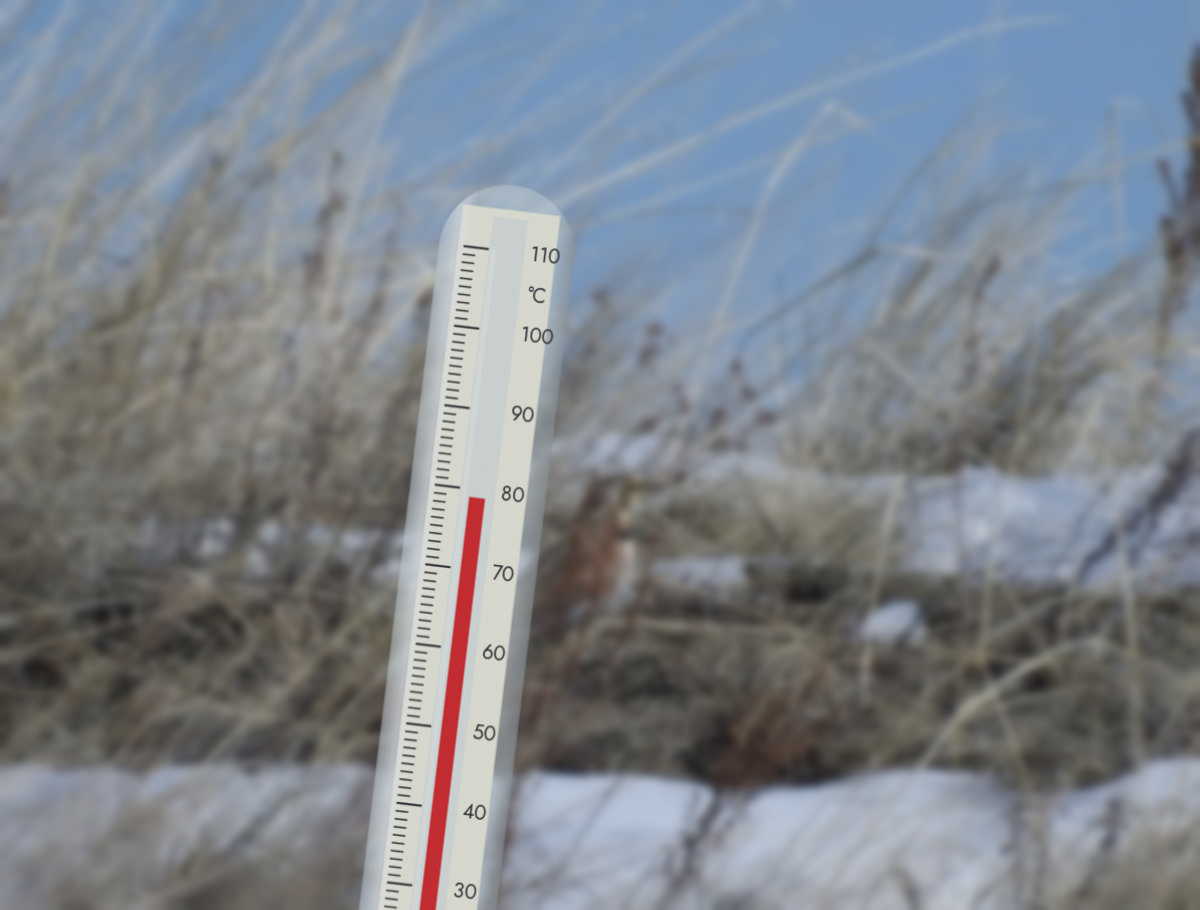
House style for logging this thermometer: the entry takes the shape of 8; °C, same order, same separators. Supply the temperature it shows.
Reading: 79; °C
